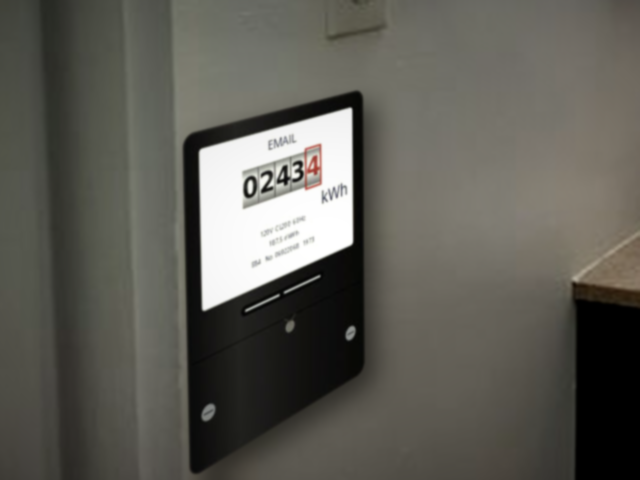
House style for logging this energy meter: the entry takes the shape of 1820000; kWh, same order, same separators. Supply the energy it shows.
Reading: 243.4; kWh
